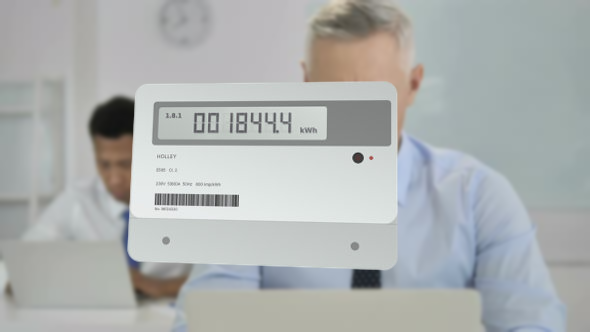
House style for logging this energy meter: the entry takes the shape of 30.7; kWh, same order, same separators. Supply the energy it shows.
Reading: 1844.4; kWh
